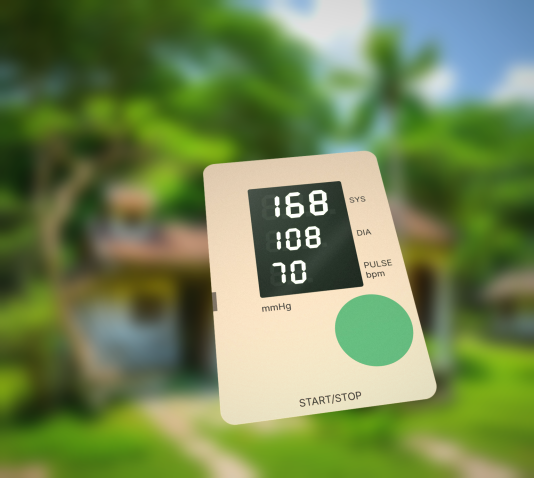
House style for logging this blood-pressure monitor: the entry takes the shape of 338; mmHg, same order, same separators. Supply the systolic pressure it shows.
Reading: 168; mmHg
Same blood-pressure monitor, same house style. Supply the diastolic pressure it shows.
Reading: 108; mmHg
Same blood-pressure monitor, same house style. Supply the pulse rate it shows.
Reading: 70; bpm
